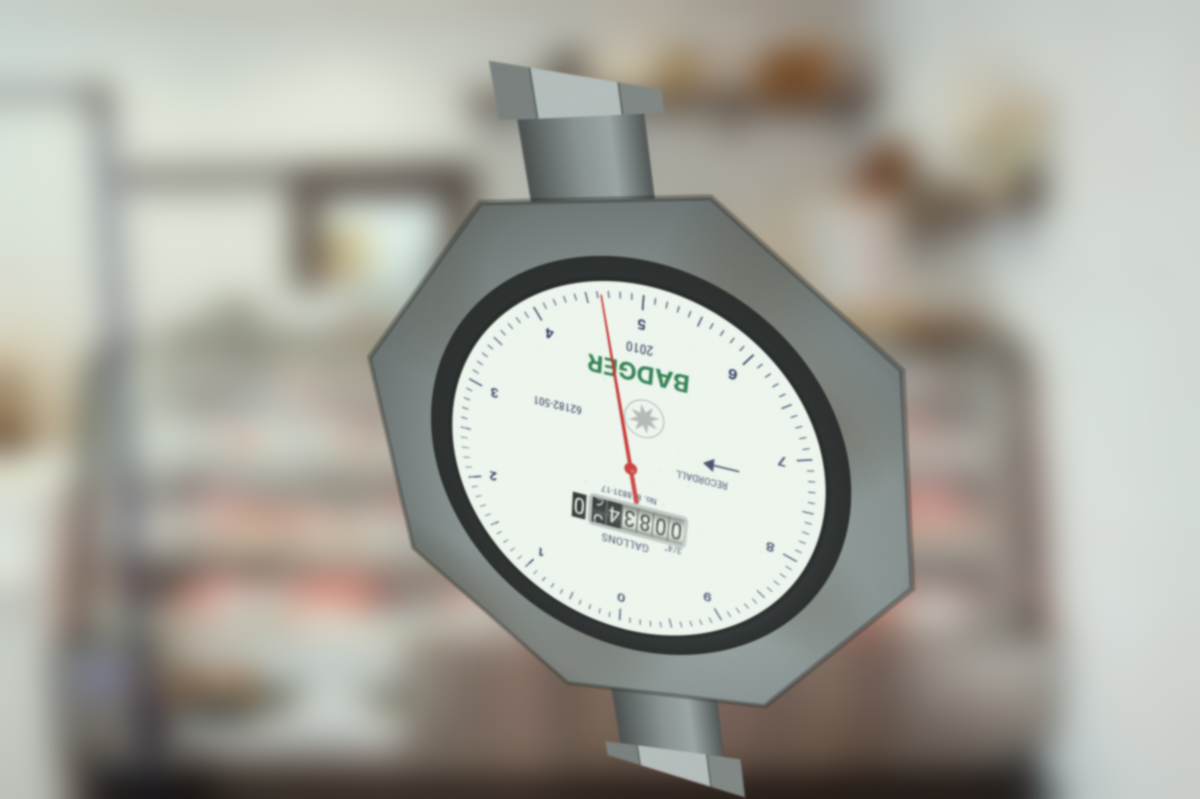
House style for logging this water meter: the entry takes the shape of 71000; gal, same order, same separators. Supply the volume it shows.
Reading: 83454.6; gal
